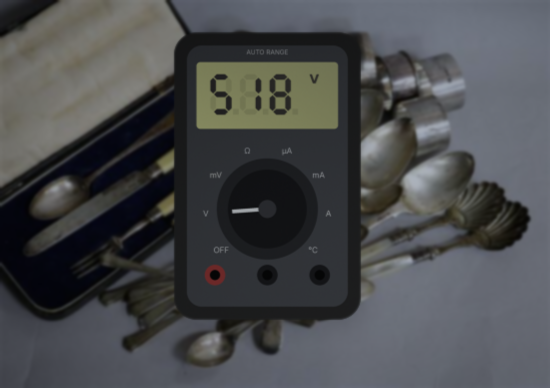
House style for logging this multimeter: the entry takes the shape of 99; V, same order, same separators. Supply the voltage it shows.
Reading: 518; V
